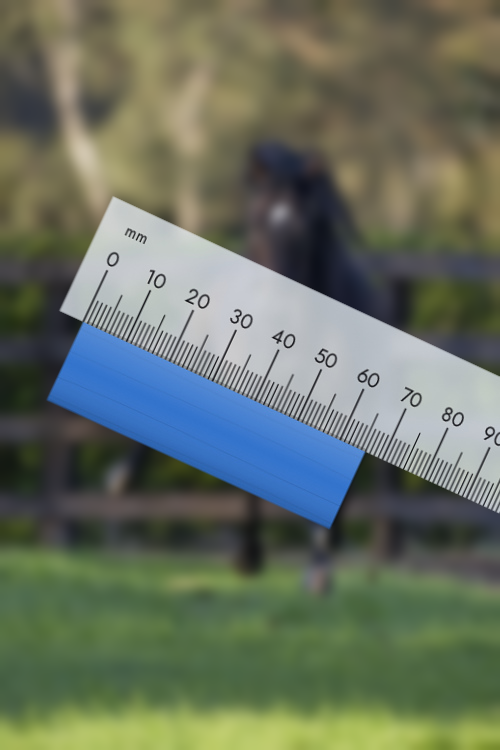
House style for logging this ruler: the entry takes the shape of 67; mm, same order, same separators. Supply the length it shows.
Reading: 66; mm
